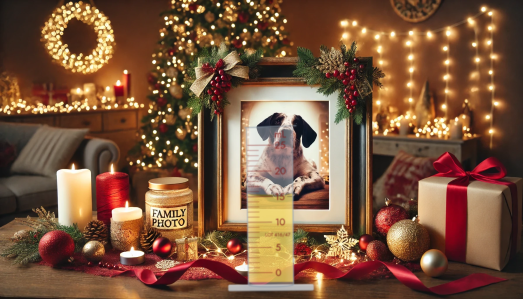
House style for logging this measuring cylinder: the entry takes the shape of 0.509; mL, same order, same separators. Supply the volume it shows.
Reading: 15; mL
